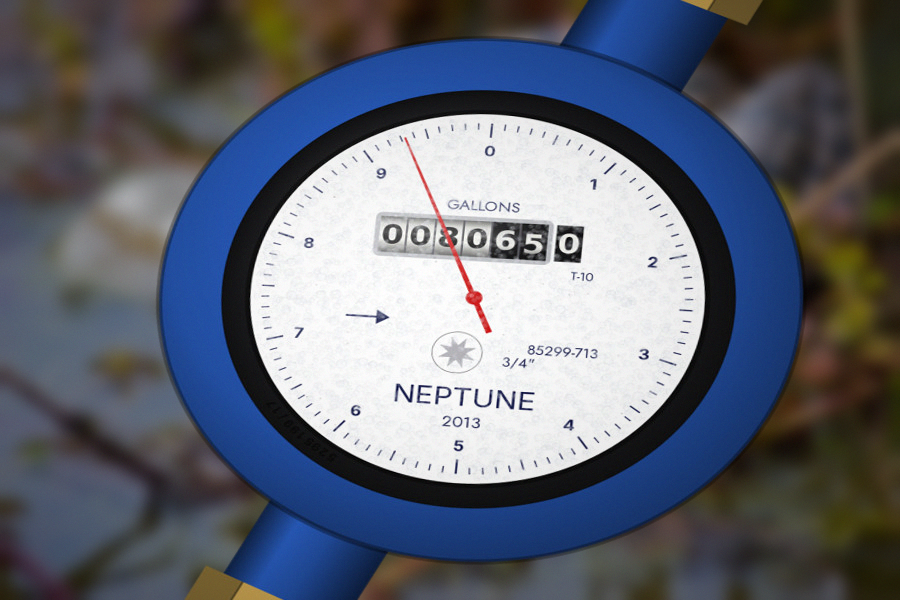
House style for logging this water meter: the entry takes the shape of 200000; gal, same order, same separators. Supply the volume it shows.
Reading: 80649.3; gal
